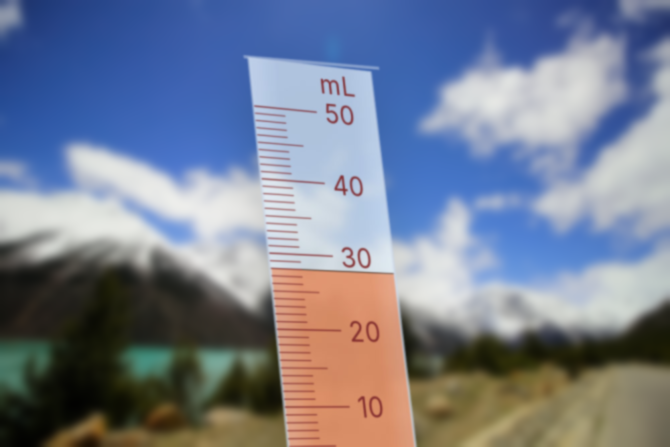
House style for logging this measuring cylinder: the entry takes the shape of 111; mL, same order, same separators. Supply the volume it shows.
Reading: 28; mL
